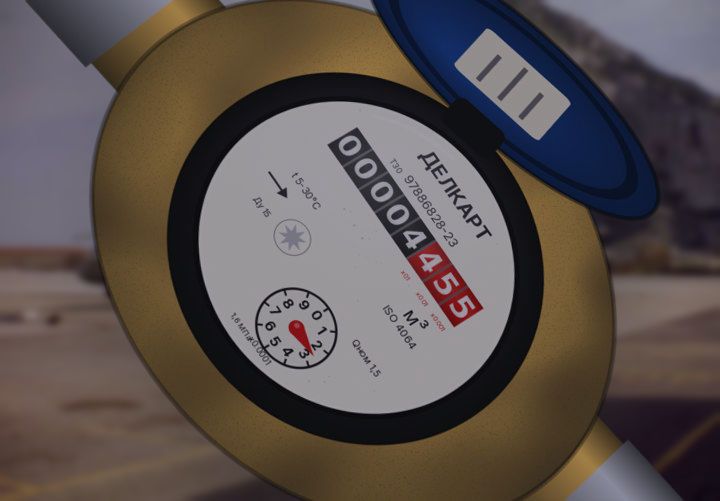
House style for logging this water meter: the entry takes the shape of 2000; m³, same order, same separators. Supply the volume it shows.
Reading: 4.4552; m³
